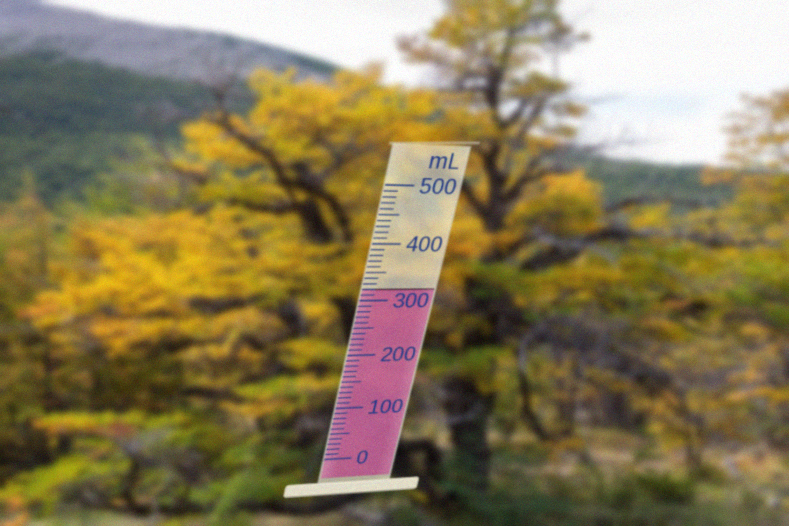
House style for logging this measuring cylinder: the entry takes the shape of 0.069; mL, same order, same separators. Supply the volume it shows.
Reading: 320; mL
